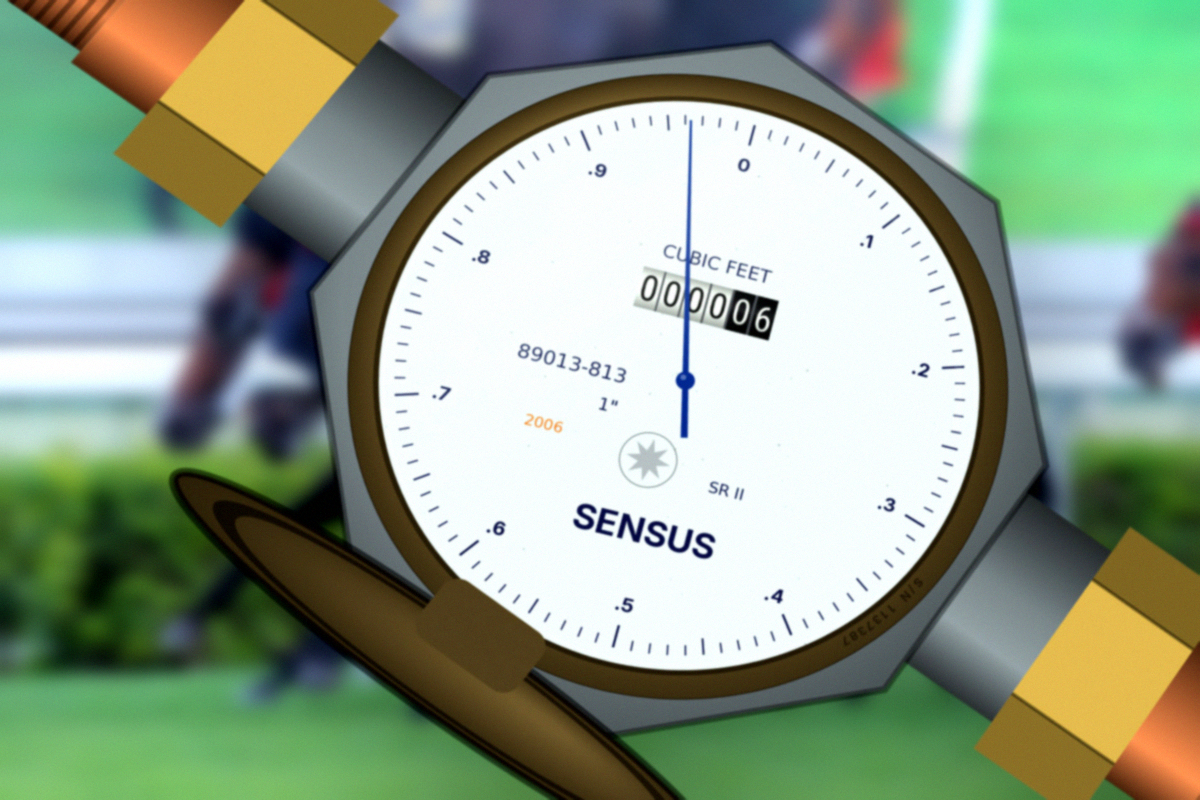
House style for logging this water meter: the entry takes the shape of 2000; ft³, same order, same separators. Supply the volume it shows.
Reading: 5.96; ft³
